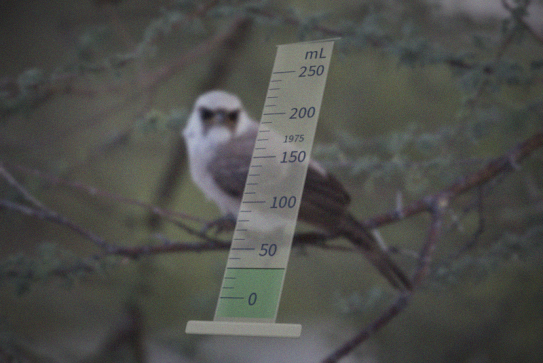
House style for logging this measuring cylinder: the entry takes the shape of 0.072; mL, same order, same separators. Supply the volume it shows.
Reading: 30; mL
